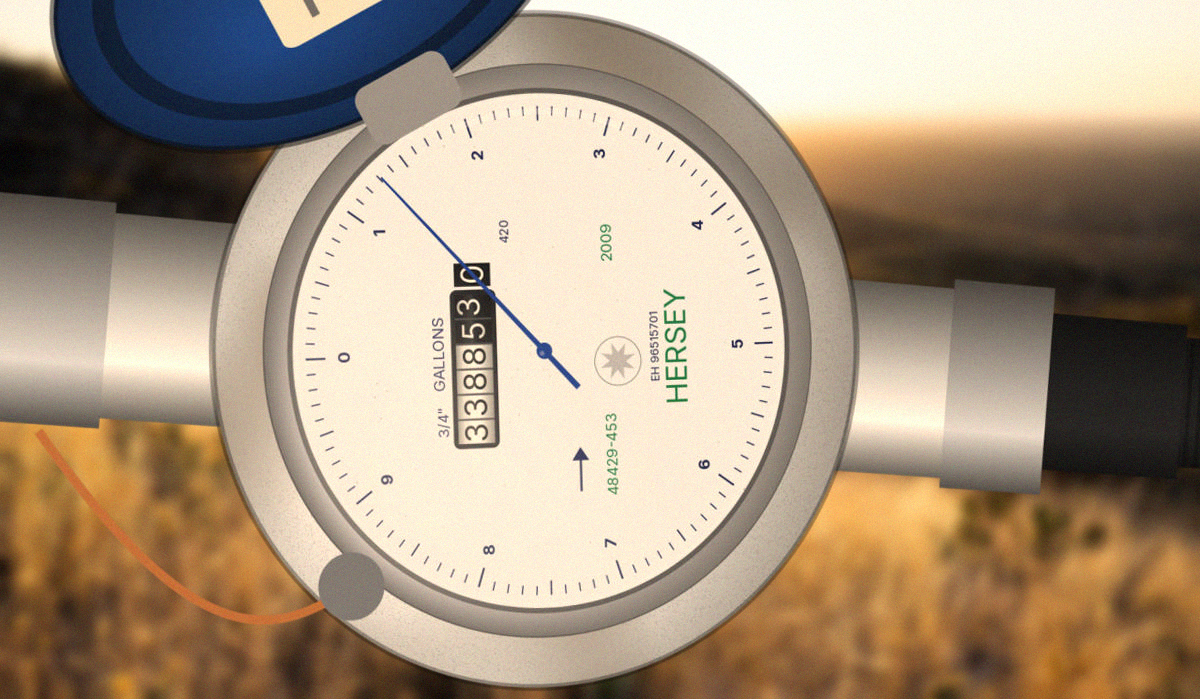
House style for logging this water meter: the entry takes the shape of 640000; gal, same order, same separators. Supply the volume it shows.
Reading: 3388531.3; gal
